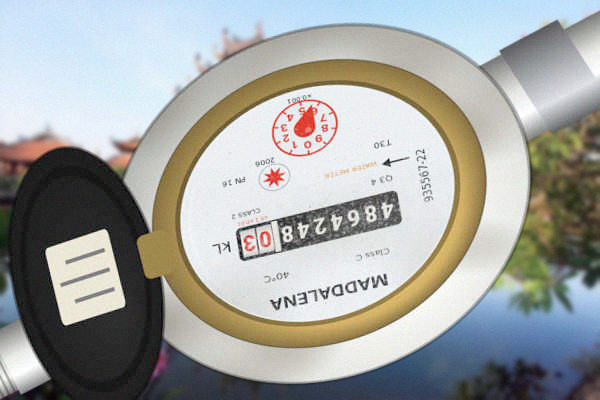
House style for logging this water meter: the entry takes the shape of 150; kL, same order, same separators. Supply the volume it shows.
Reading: 4864248.035; kL
